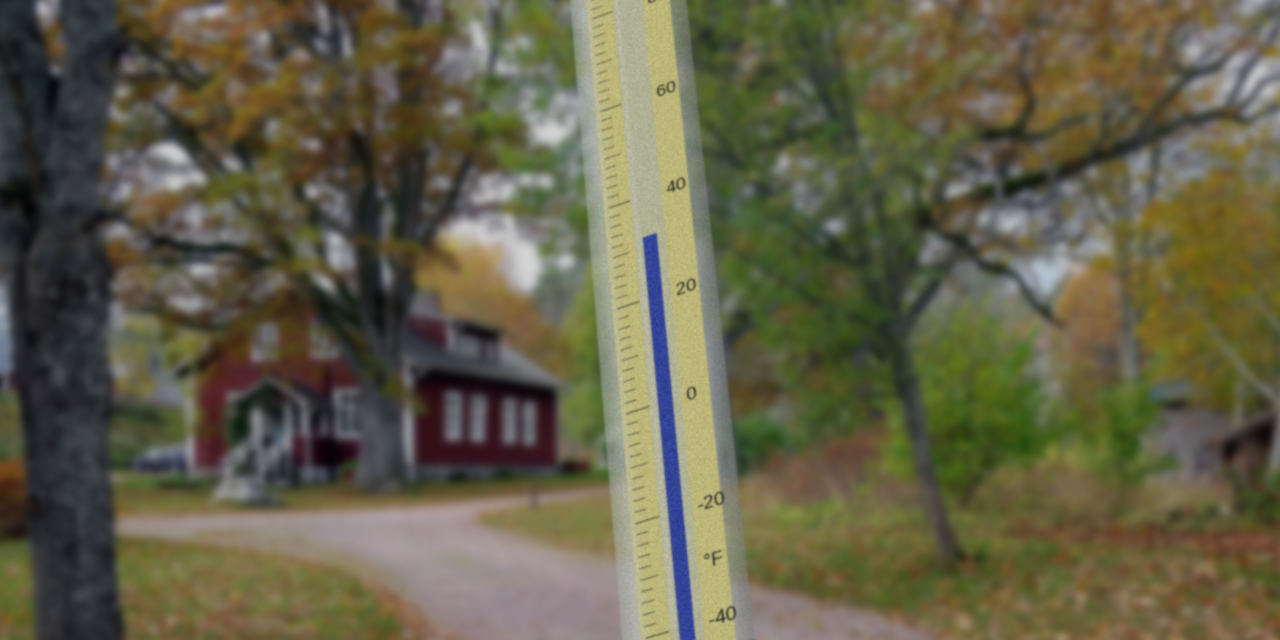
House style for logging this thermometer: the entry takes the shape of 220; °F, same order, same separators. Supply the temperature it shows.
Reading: 32; °F
